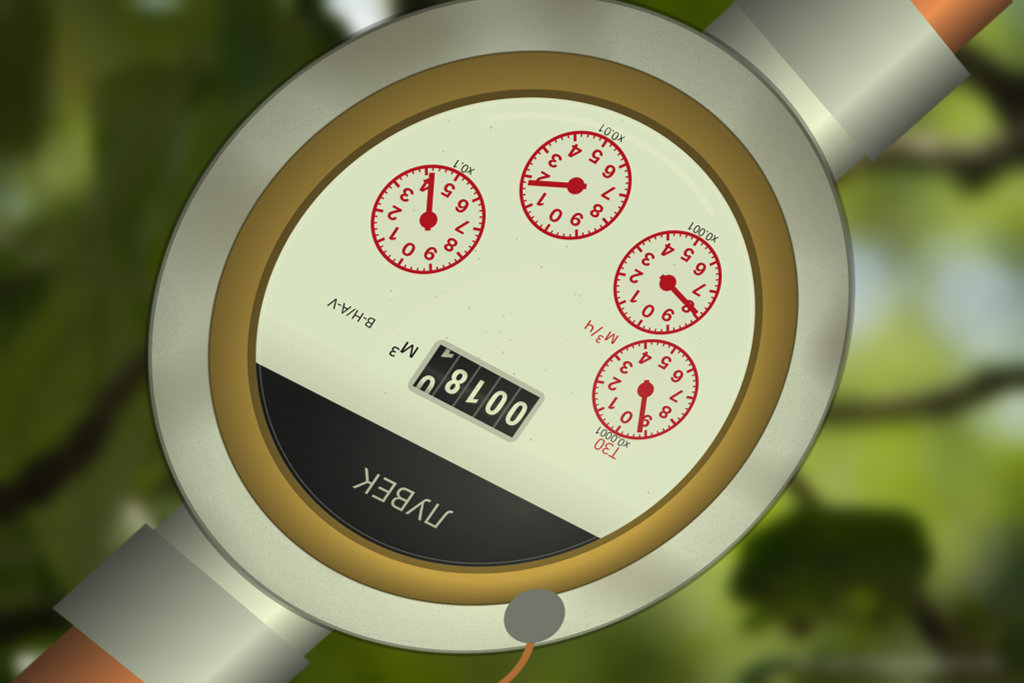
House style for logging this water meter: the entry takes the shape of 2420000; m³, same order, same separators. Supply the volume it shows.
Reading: 180.4179; m³
